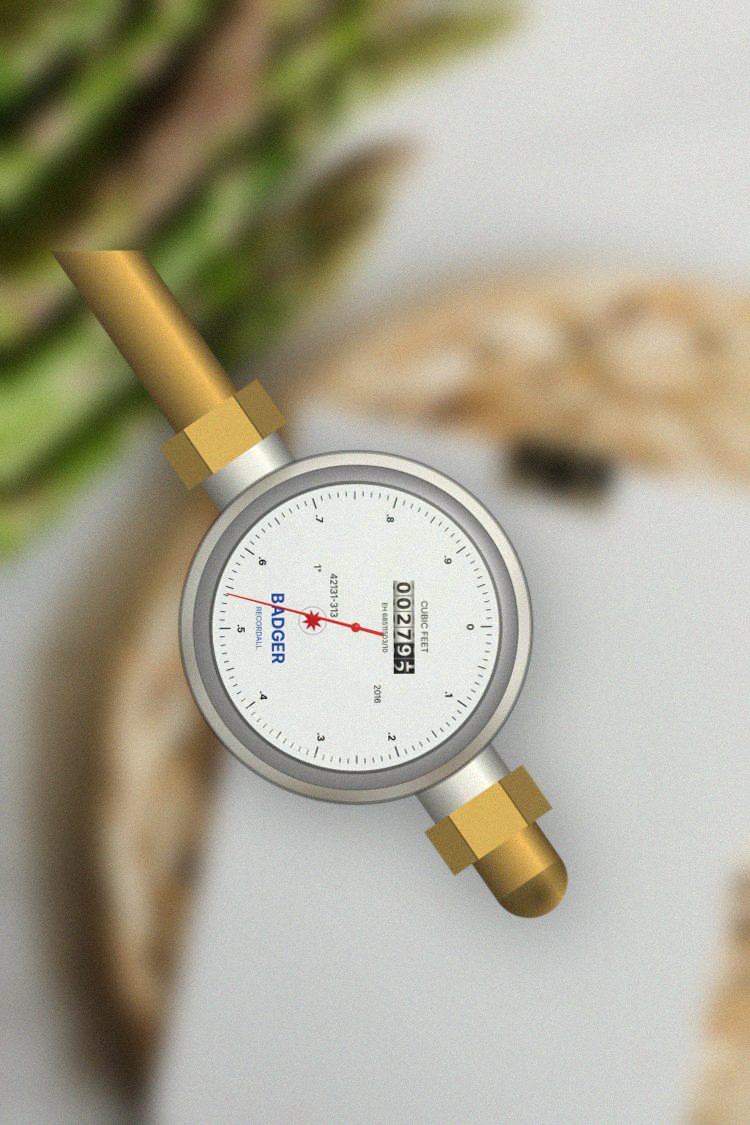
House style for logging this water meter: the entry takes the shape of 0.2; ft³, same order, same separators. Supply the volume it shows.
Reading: 2791.54; ft³
